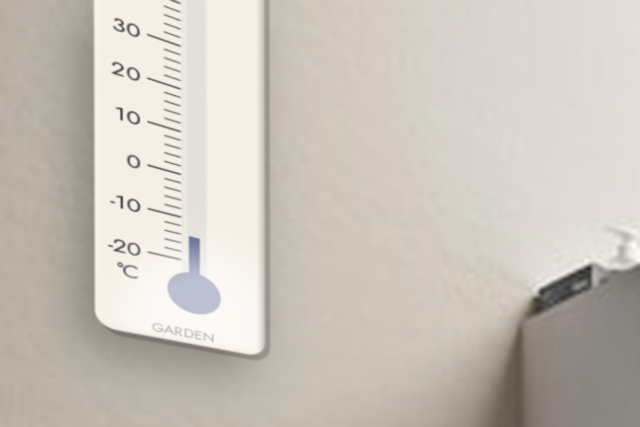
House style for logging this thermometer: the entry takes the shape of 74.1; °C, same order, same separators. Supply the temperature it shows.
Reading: -14; °C
